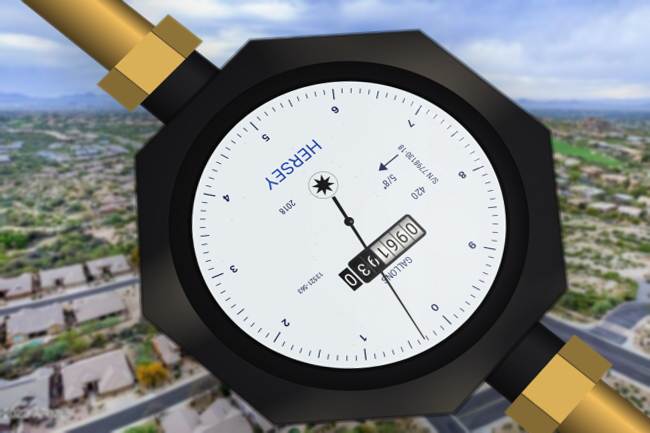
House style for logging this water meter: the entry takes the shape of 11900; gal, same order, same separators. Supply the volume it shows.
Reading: 961930.3; gal
